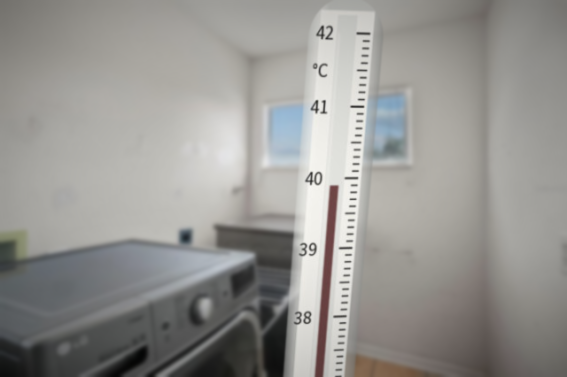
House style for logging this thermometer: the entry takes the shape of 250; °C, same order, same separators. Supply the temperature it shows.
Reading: 39.9; °C
